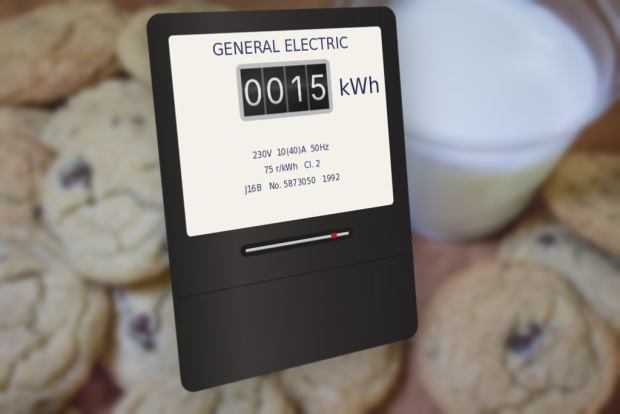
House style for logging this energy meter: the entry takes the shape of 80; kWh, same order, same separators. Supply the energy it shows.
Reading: 15; kWh
